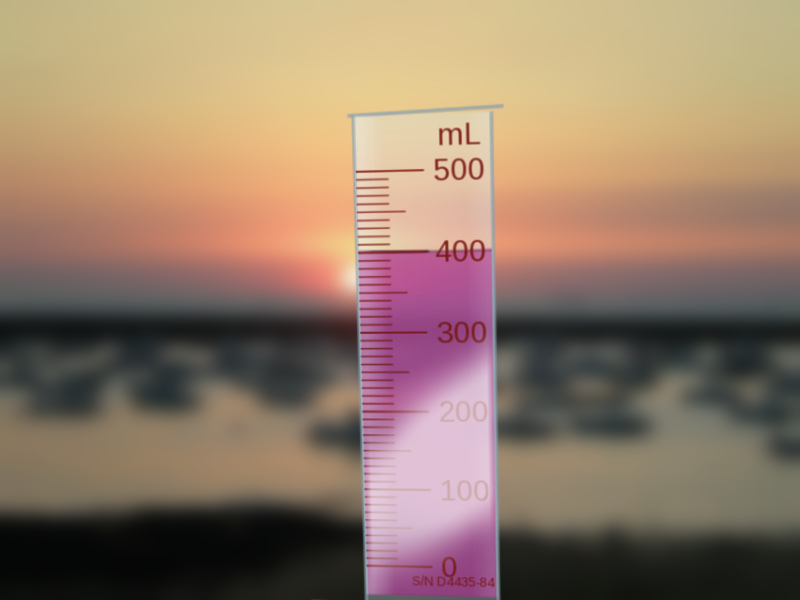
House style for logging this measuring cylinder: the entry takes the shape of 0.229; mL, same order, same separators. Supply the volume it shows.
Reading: 400; mL
